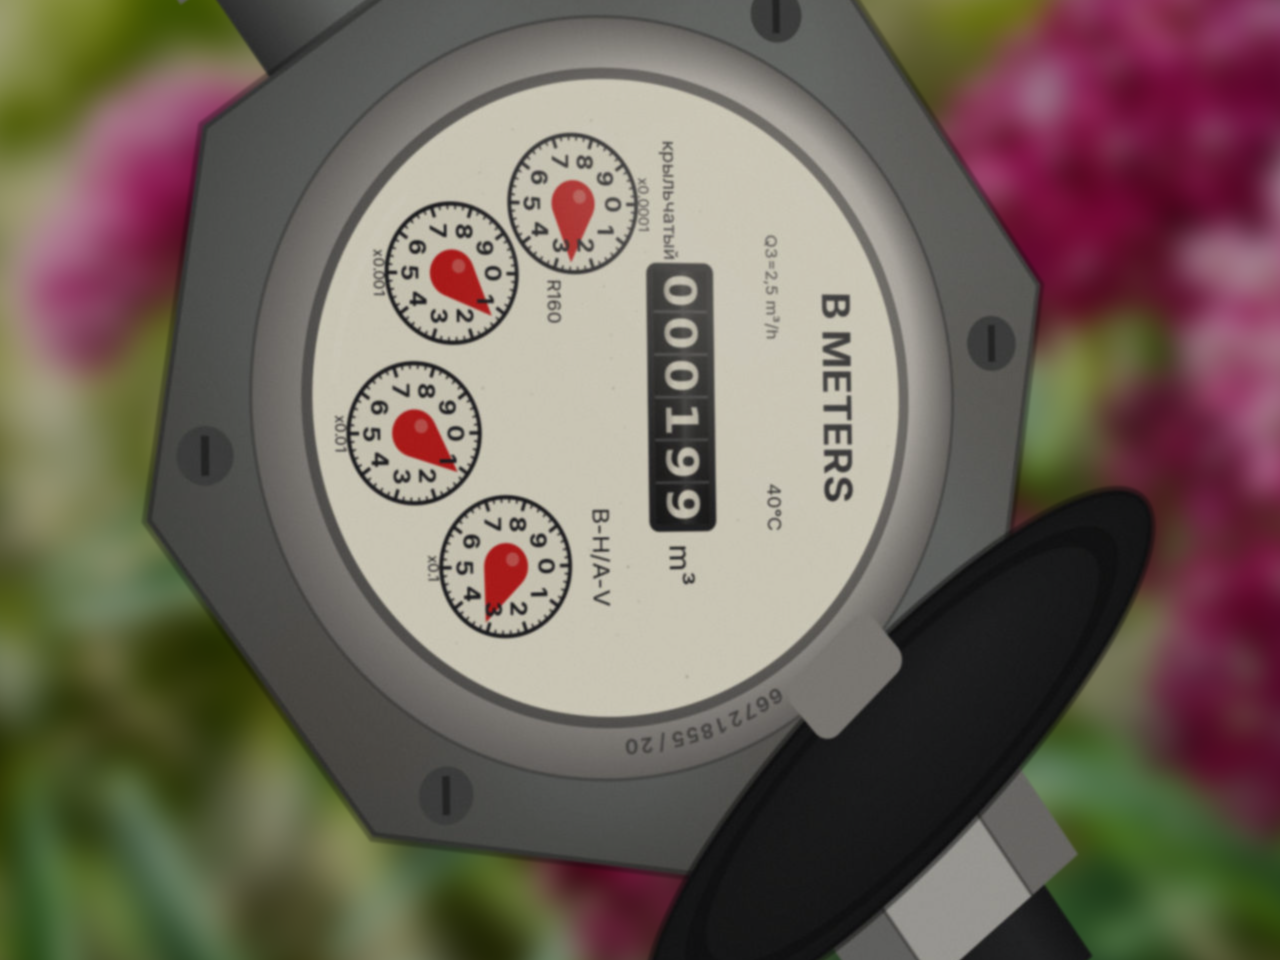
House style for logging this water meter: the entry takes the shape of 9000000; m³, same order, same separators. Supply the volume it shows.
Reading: 199.3112; m³
